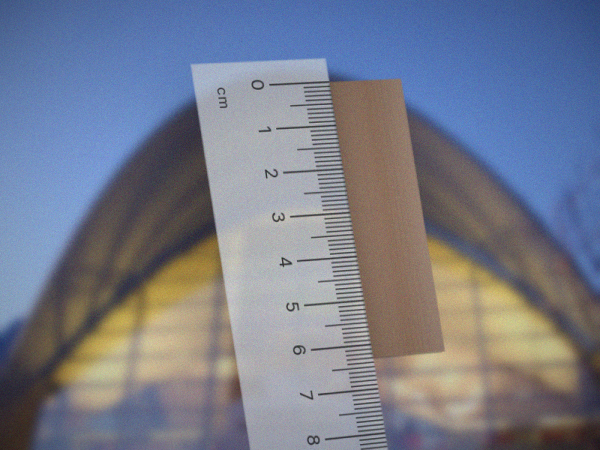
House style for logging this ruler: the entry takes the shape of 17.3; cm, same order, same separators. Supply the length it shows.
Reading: 6.3; cm
